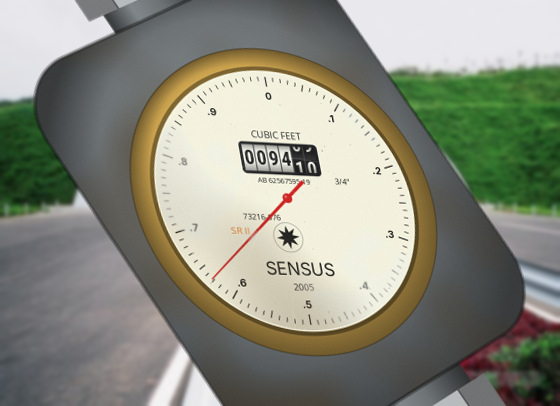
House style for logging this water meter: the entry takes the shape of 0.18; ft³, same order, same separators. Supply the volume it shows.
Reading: 9409.63; ft³
